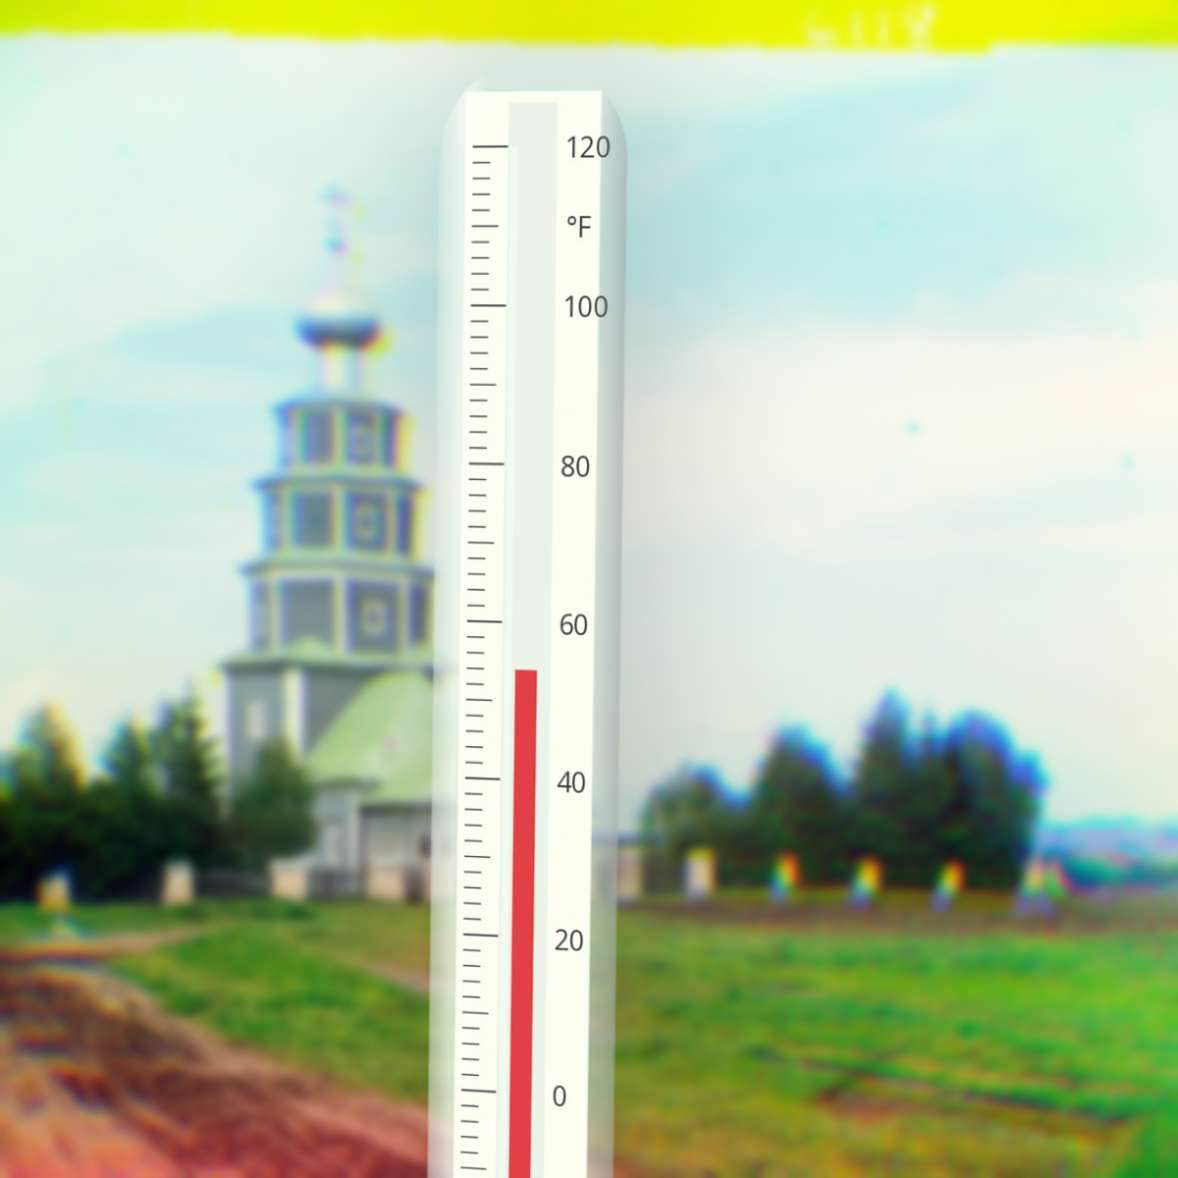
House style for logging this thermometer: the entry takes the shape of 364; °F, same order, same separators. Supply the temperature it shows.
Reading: 54; °F
